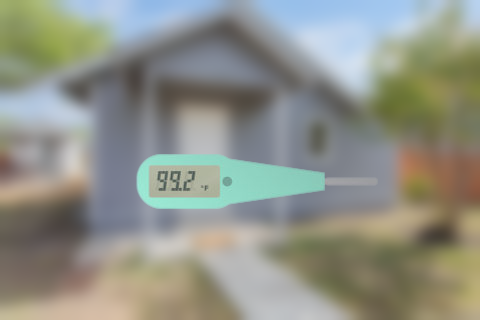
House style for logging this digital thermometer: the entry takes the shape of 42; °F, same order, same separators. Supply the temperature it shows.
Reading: 99.2; °F
